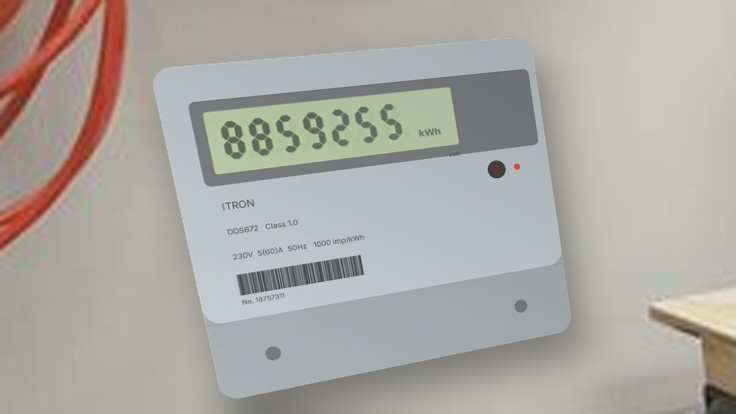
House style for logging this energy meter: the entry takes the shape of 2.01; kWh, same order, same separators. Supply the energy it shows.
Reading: 8859255; kWh
